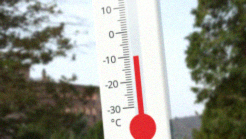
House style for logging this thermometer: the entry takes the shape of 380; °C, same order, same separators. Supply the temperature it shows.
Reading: -10; °C
